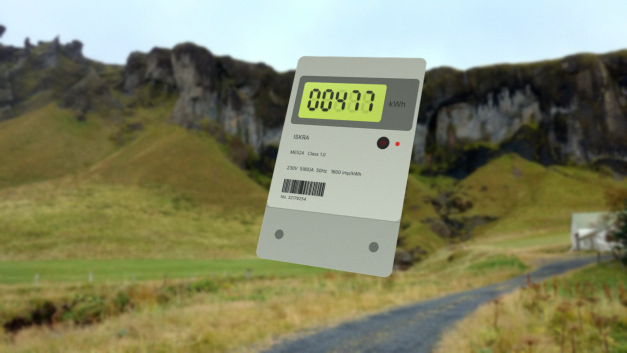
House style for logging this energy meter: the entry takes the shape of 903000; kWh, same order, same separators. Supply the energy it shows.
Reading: 477; kWh
